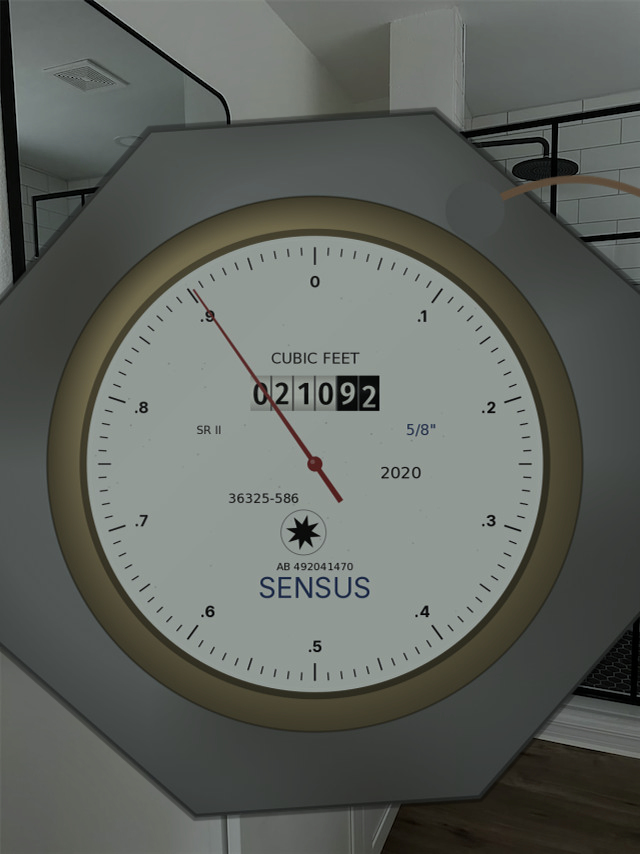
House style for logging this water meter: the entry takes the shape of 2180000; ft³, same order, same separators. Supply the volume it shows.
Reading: 21091.90; ft³
